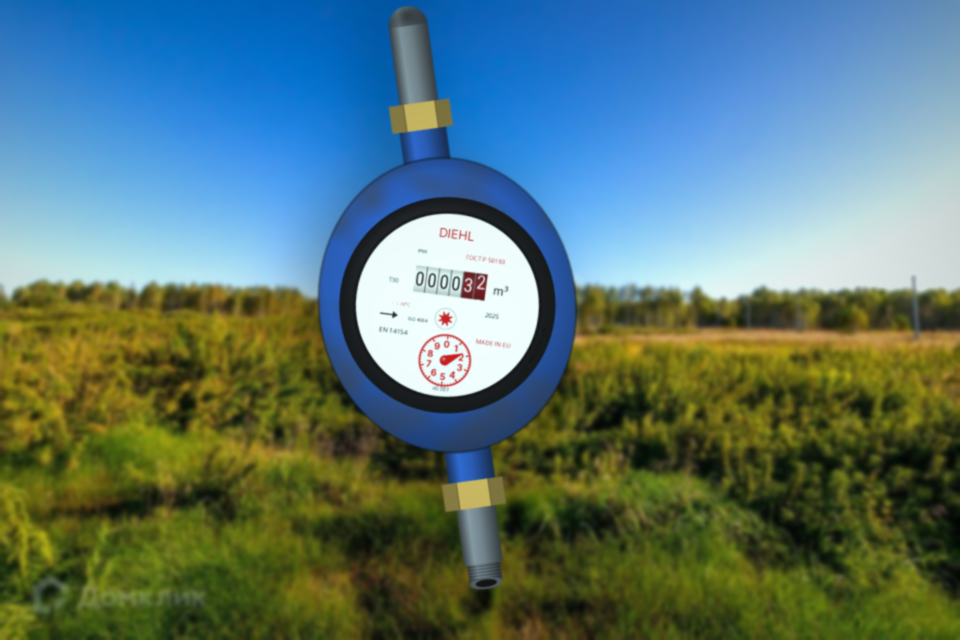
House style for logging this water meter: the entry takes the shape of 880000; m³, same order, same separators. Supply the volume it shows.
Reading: 0.321; m³
